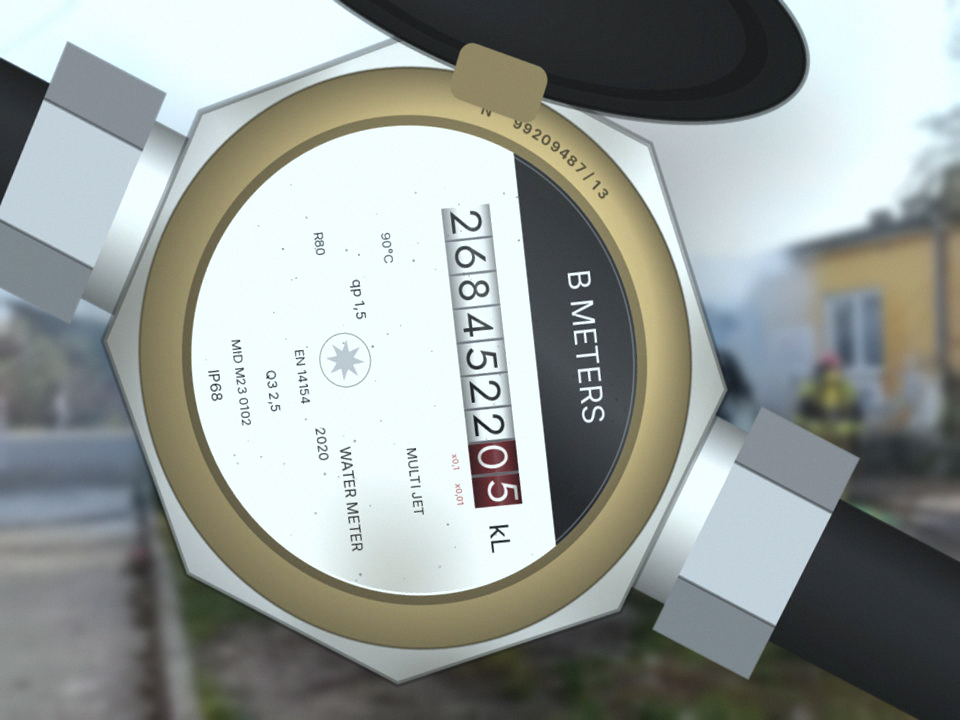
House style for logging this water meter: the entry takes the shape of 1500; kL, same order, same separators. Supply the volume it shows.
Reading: 2684522.05; kL
